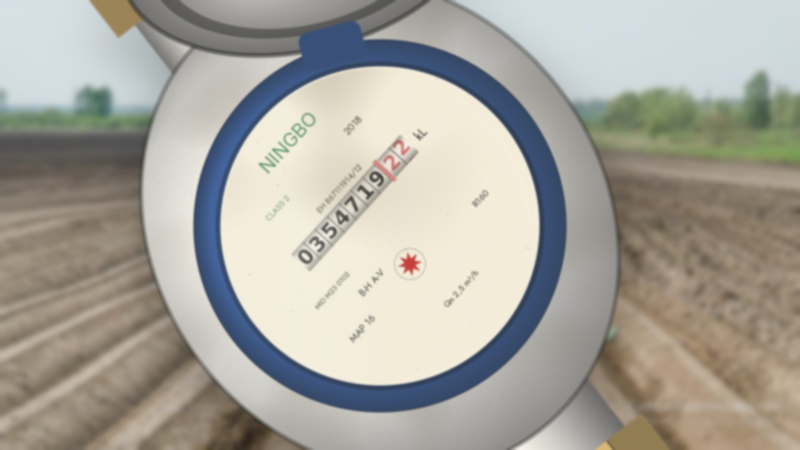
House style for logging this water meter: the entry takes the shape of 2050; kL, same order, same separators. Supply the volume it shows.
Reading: 354719.22; kL
